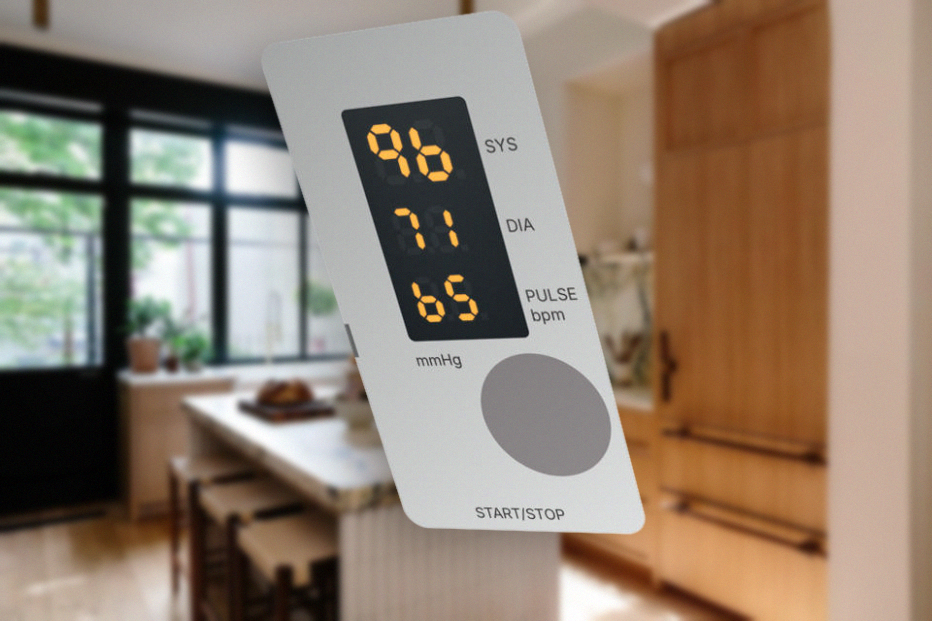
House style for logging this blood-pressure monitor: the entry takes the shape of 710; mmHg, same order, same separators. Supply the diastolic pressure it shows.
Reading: 71; mmHg
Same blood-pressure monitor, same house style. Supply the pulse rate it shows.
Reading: 65; bpm
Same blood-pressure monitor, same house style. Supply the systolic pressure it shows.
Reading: 96; mmHg
